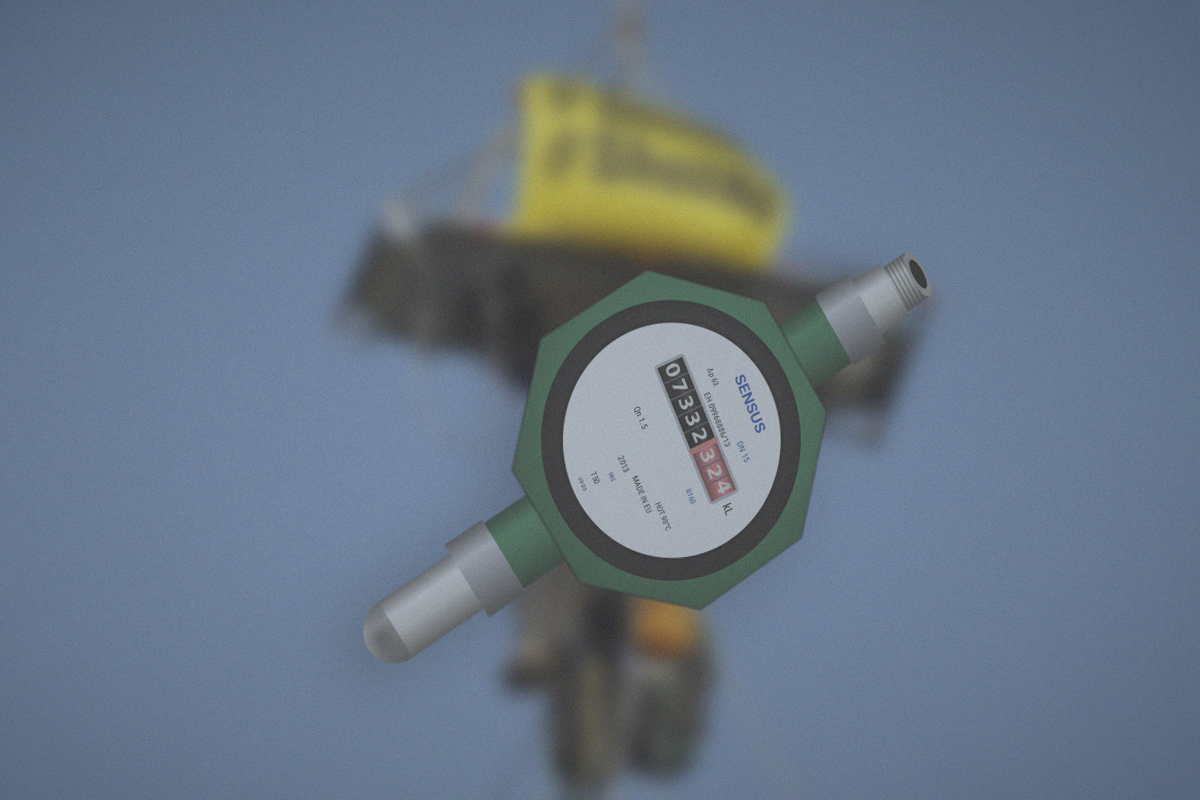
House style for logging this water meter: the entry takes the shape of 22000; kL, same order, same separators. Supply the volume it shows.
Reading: 7332.324; kL
